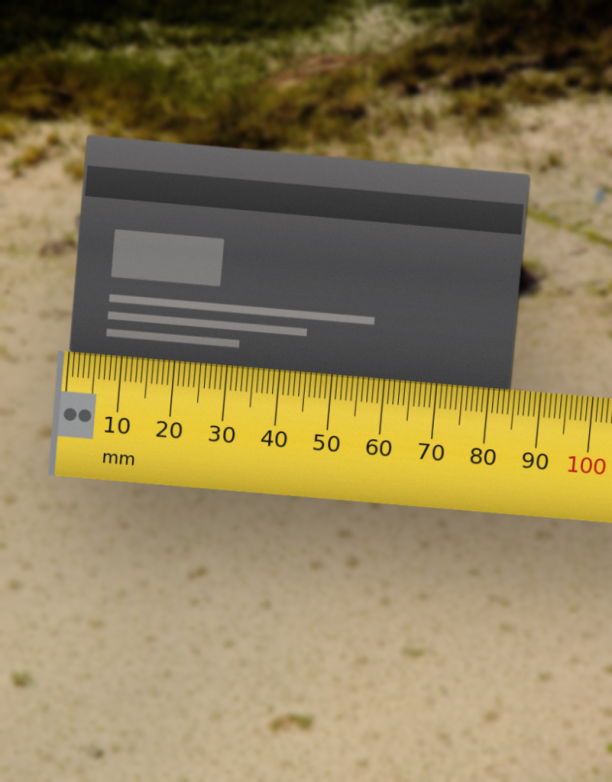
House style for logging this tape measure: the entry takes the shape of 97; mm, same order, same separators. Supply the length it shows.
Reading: 84; mm
